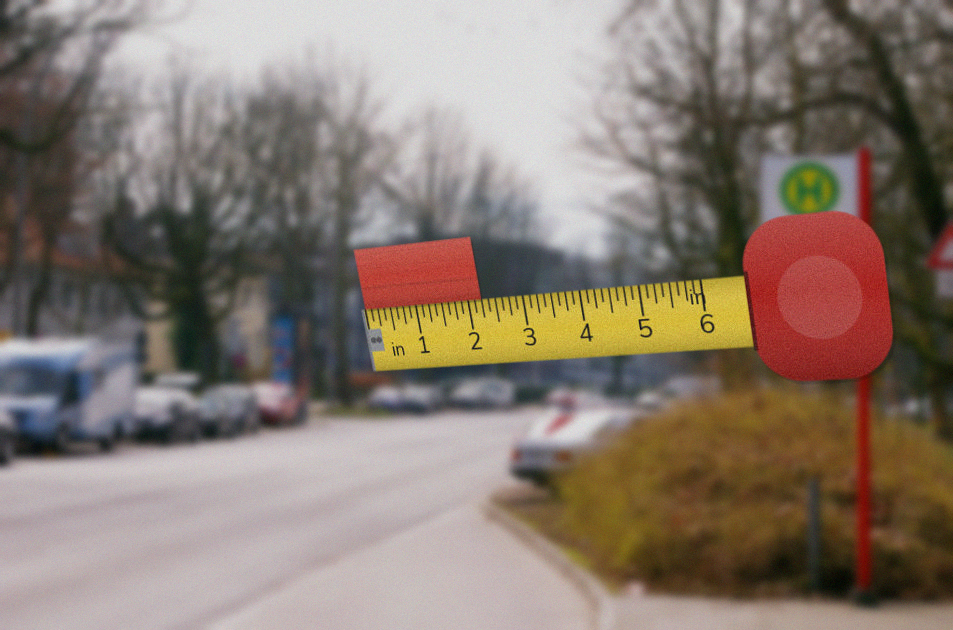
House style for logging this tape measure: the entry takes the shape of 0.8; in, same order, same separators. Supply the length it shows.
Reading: 2.25; in
